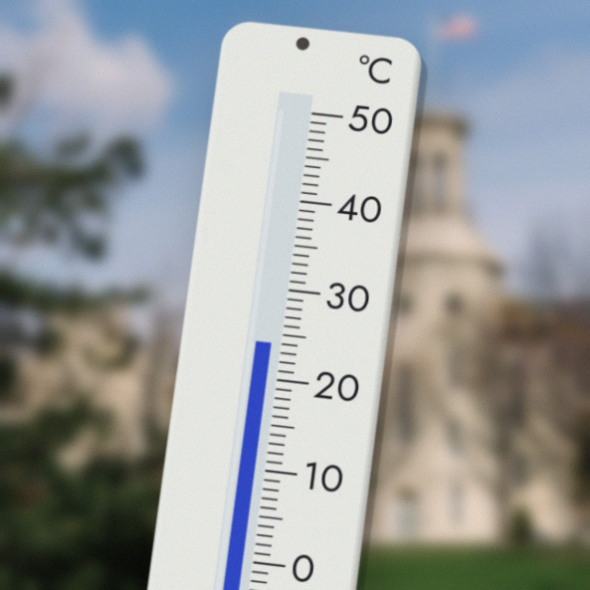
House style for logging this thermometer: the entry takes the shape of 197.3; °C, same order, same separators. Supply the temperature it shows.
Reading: 24; °C
